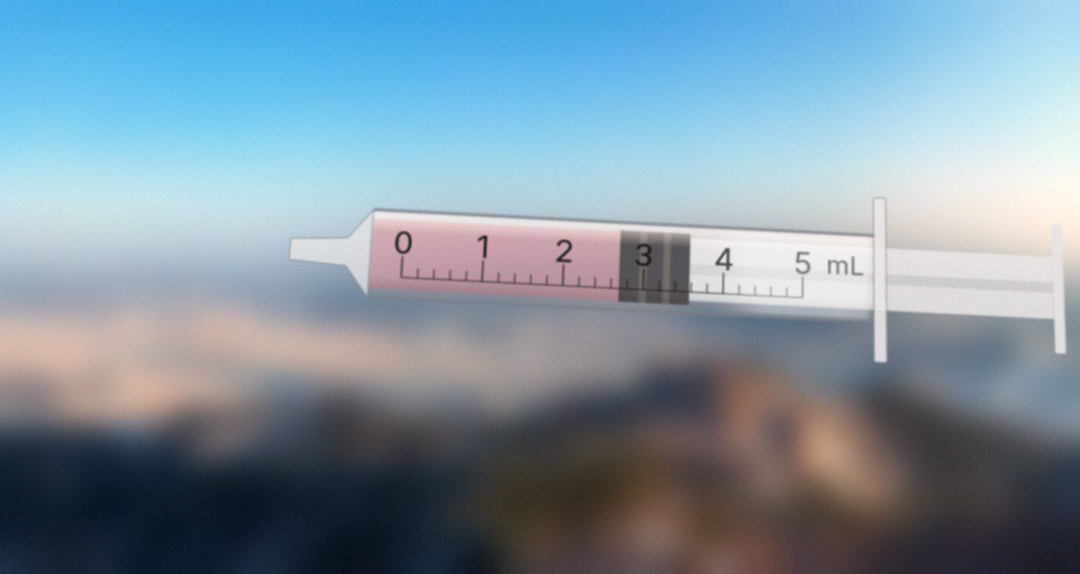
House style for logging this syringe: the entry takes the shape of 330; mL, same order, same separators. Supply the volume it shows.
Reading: 2.7; mL
